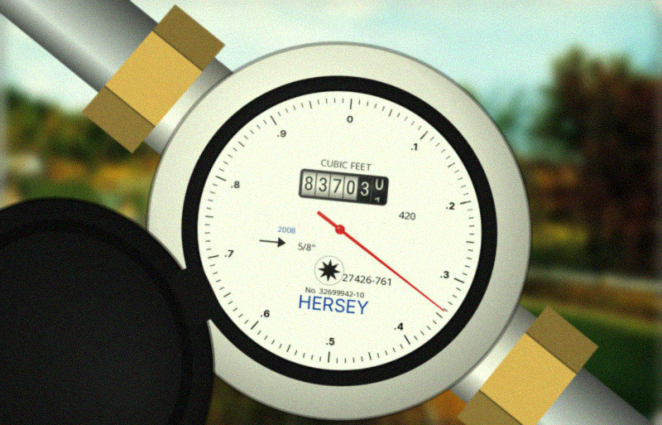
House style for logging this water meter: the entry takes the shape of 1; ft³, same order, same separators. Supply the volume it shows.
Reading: 837030.34; ft³
